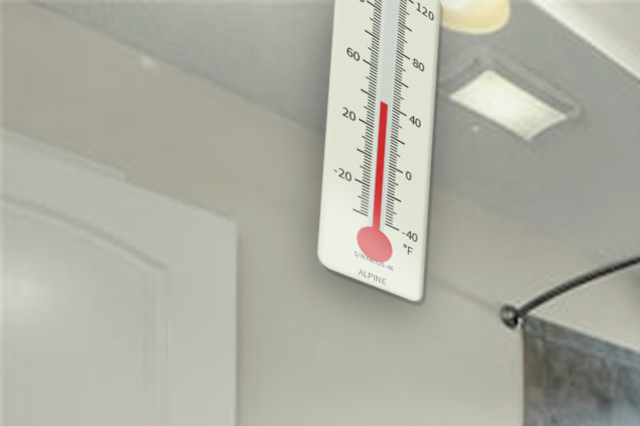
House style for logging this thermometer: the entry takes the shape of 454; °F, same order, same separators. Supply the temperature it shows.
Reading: 40; °F
